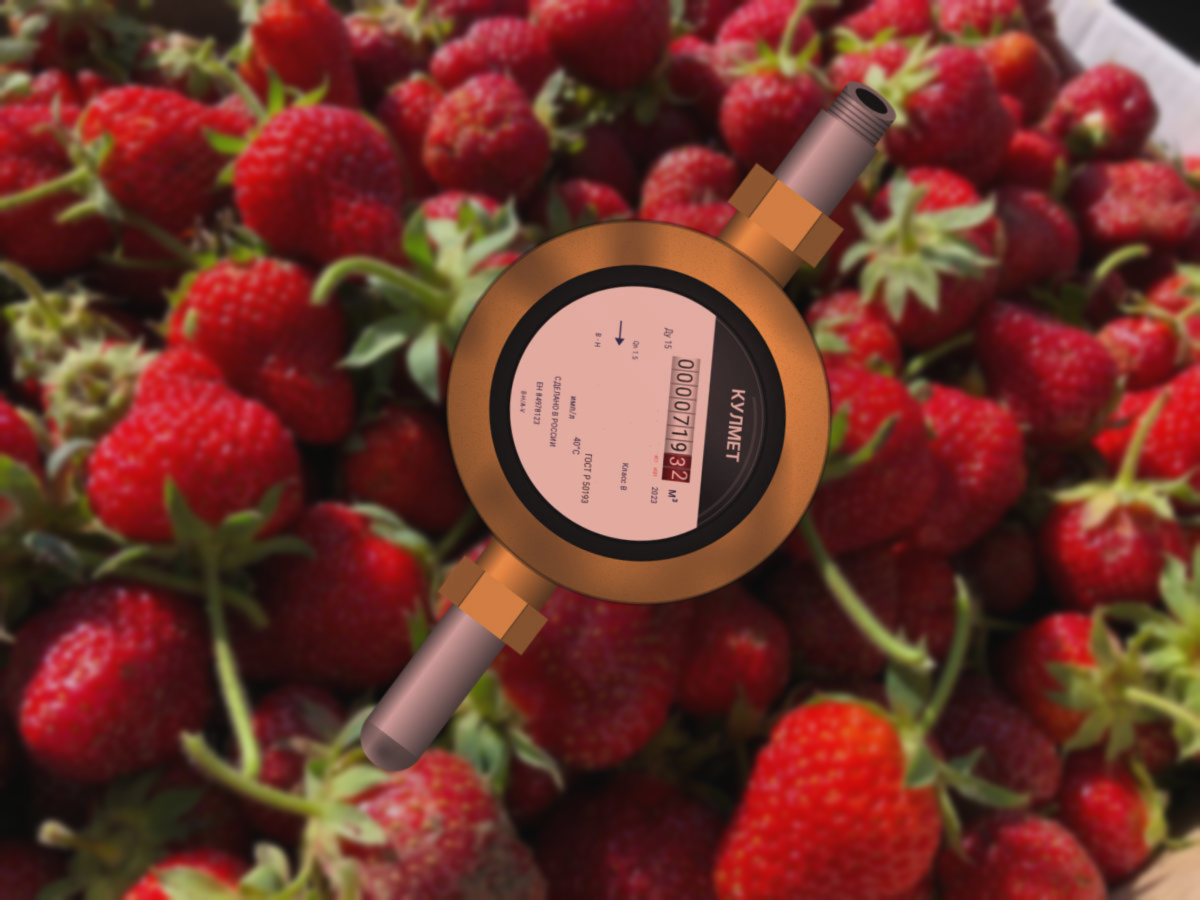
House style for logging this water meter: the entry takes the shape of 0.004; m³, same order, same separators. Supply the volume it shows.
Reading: 719.32; m³
